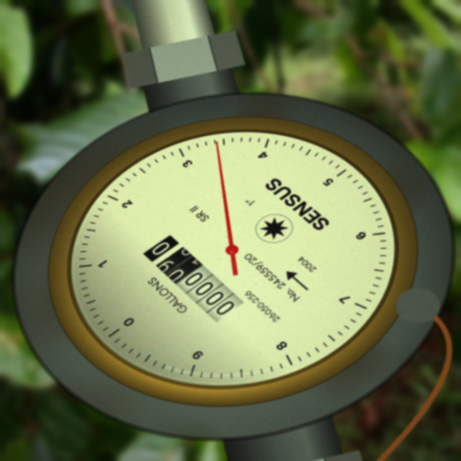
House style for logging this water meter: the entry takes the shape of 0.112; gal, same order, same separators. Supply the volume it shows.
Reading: 93.4; gal
